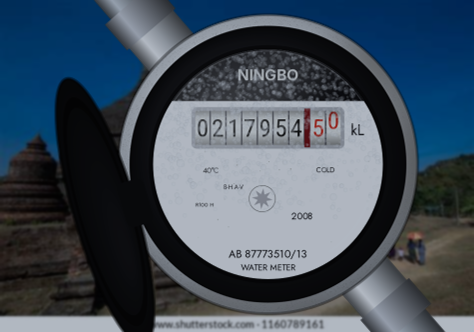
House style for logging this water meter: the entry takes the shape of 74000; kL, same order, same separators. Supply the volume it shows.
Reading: 217954.50; kL
